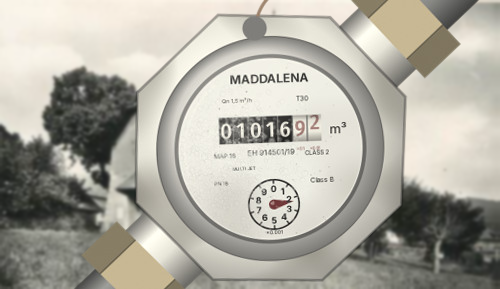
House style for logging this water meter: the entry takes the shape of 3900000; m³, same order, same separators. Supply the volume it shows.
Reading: 1016.922; m³
